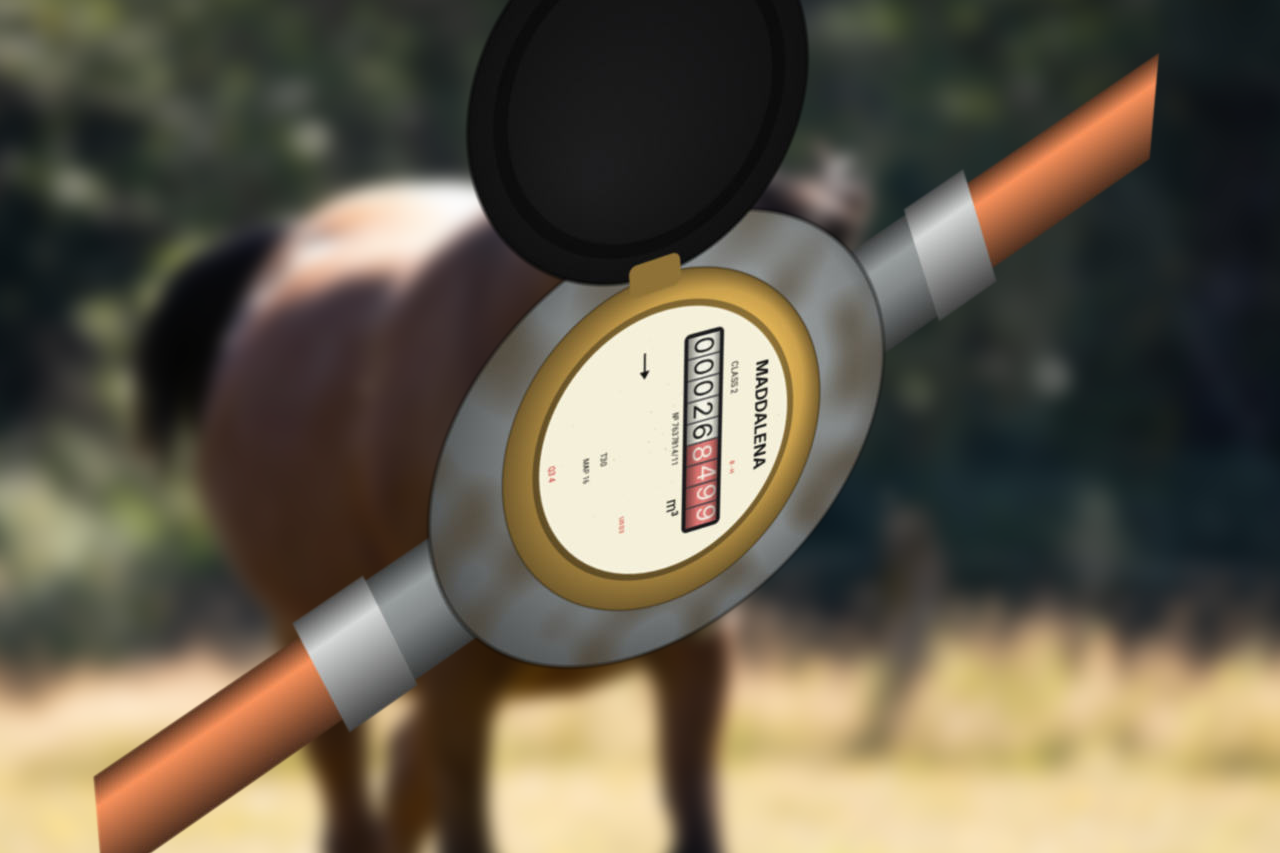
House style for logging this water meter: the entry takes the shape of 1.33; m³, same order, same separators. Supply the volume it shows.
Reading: 26.8499; m³
